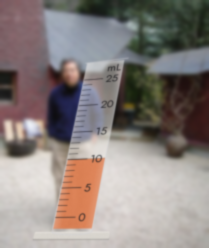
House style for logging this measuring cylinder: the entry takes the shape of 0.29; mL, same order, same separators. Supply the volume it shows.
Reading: 10; mL
